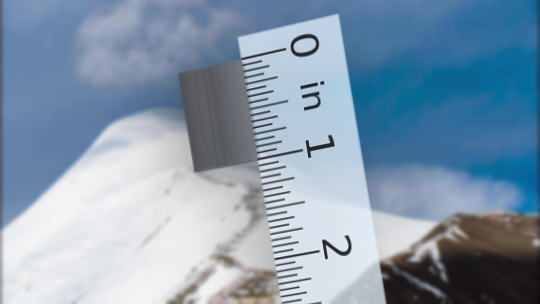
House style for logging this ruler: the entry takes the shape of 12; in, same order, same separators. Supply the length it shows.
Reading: 1; in
